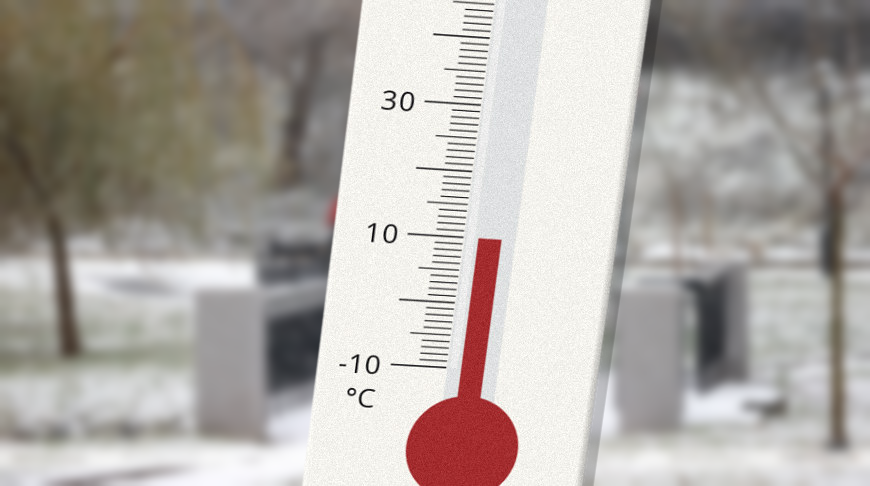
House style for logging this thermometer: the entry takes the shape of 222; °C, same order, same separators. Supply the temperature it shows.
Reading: 10; °C
